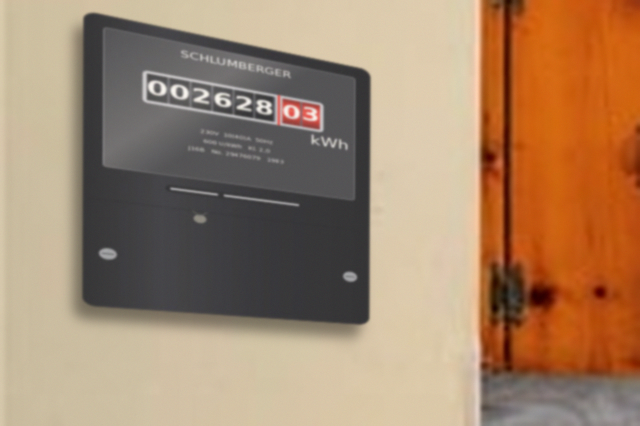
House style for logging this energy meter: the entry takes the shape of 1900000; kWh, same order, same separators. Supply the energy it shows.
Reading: 2628.03; kWh
